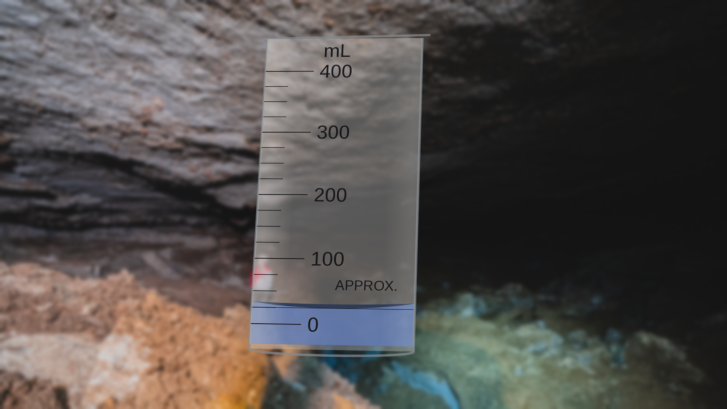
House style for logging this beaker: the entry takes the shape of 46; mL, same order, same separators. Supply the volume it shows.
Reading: 25; mL
